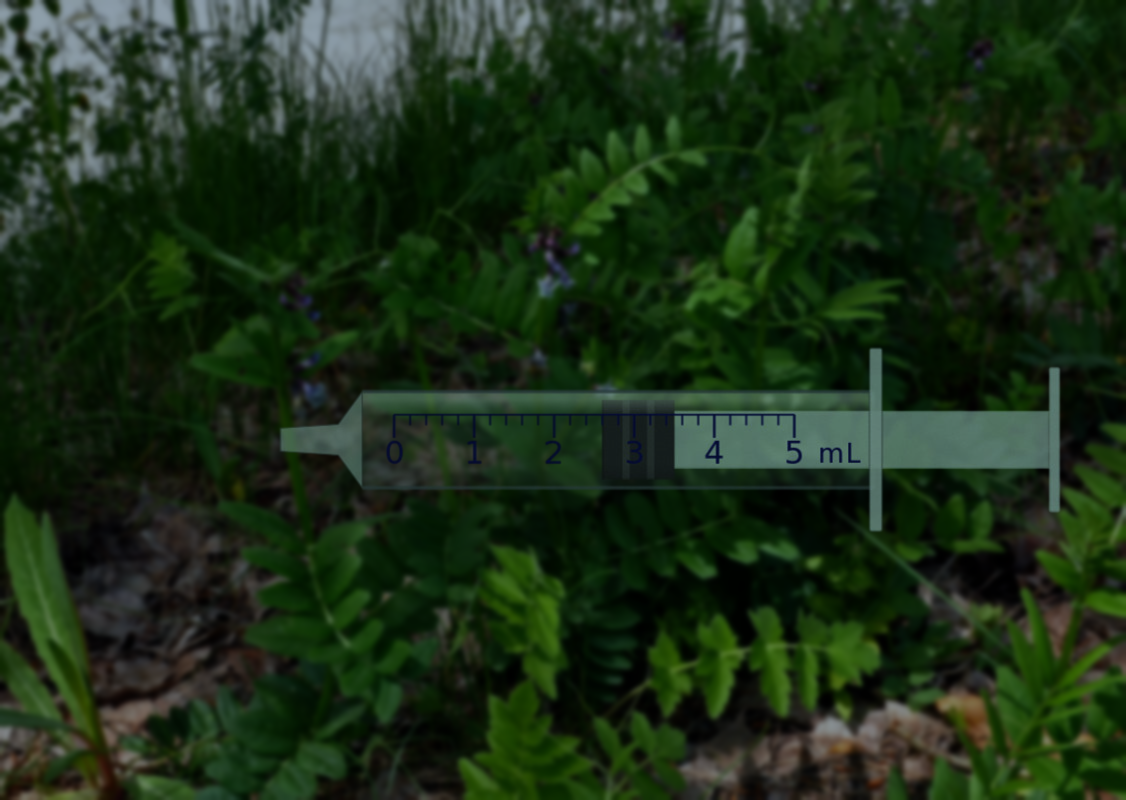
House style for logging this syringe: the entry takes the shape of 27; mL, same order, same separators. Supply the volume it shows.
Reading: 2.6; mL
